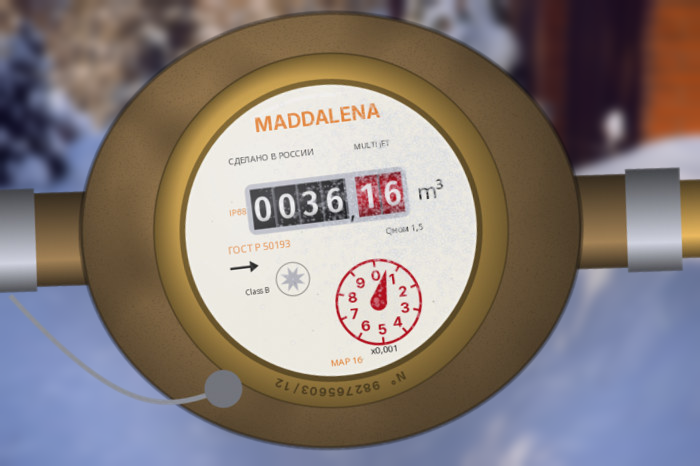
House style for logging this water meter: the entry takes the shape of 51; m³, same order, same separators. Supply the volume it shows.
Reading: 36.160; m³
